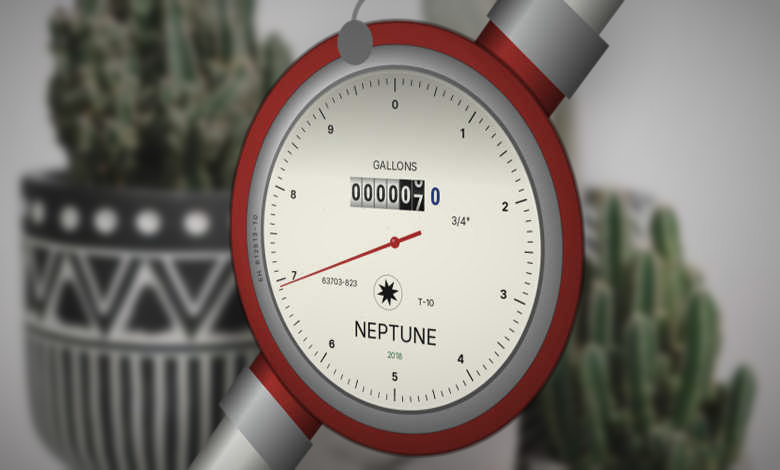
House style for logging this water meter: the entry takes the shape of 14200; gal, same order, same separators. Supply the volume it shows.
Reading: 66.9; gal
